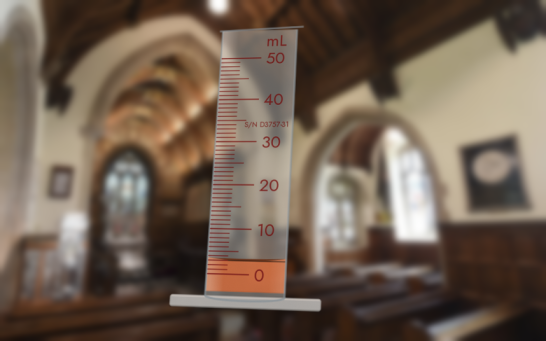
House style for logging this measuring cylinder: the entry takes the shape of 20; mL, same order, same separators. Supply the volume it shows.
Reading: 3; mL
